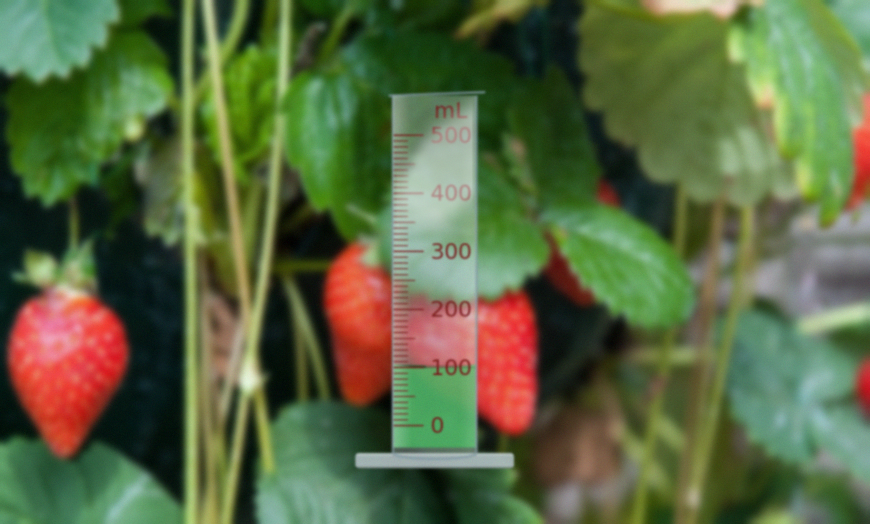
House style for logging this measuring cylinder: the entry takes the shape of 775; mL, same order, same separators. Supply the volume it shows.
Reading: 100; mL
